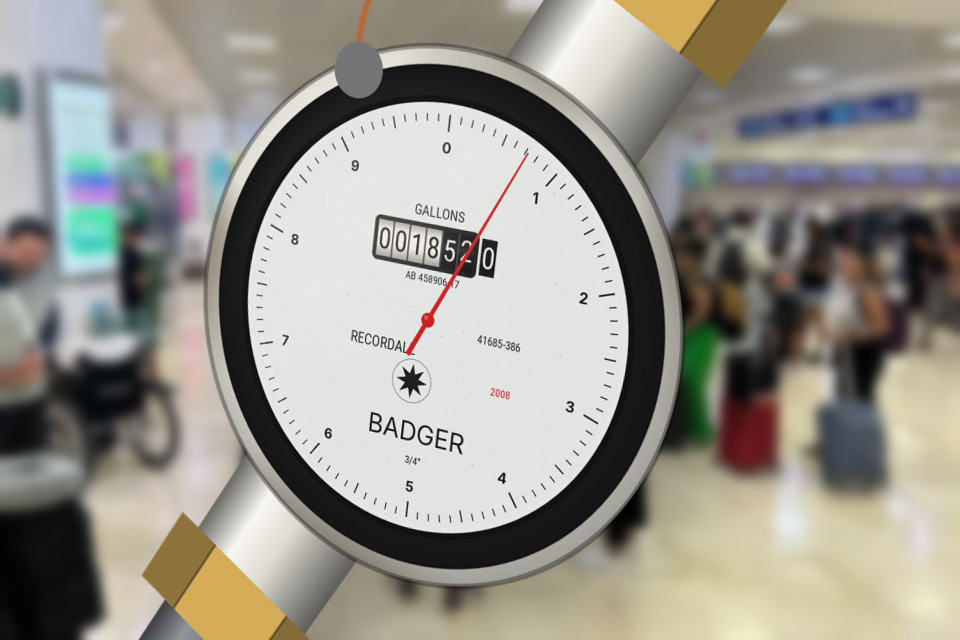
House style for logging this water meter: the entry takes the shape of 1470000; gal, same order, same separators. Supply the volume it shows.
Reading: 18520.7; gal
